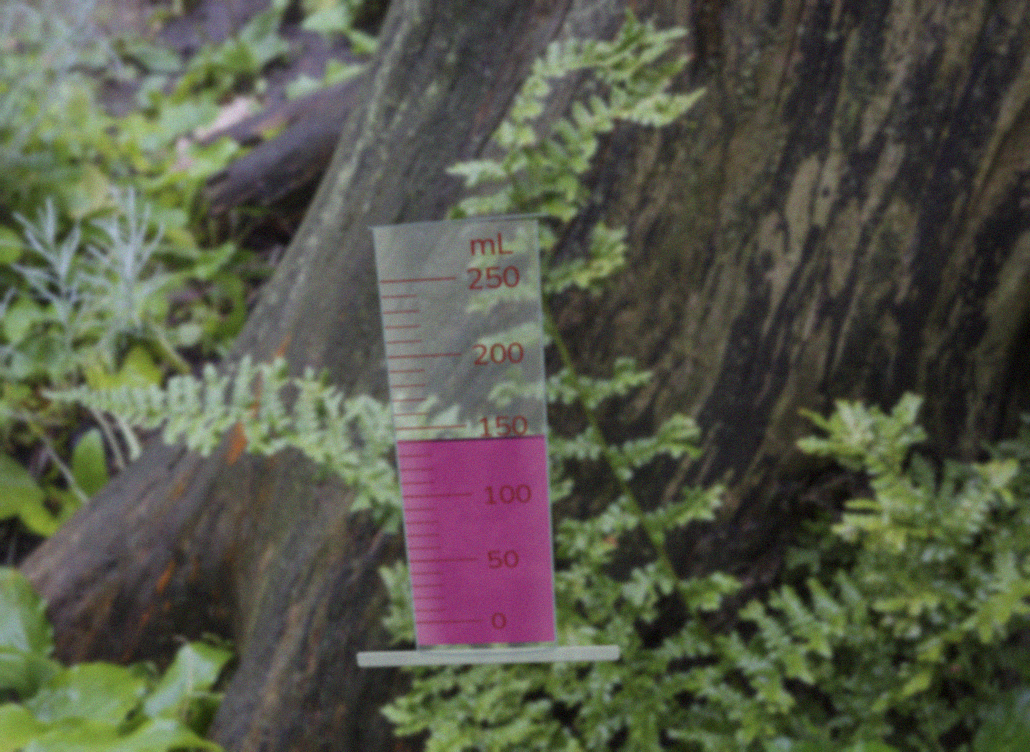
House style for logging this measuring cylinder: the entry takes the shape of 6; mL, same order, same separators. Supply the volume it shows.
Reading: 140; mL
